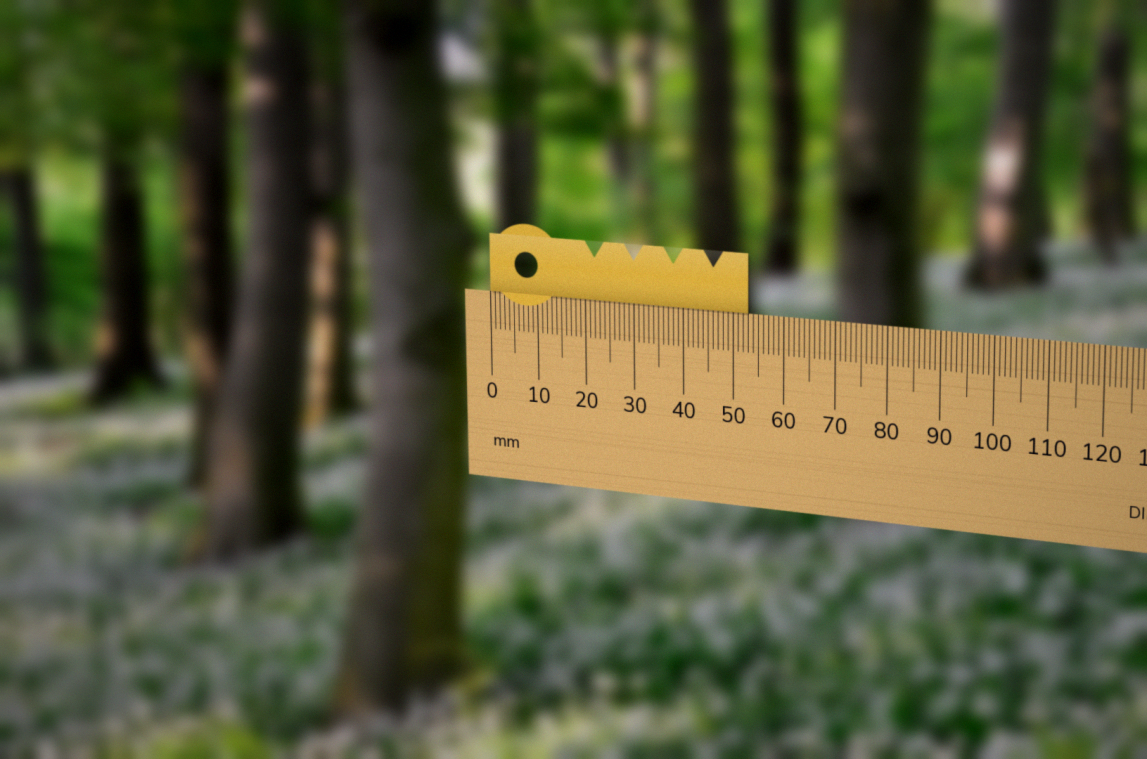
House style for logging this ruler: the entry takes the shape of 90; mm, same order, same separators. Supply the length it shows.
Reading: 53; mm
